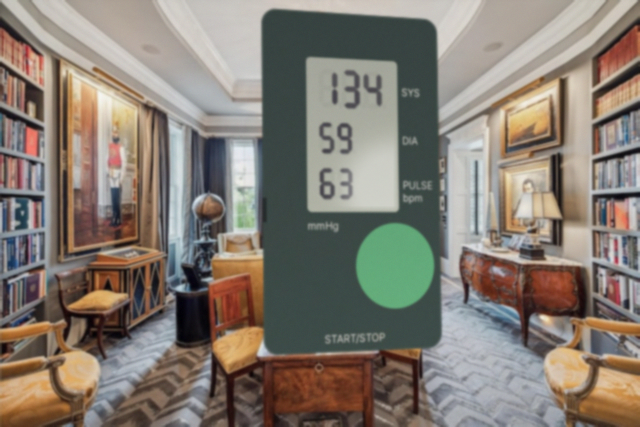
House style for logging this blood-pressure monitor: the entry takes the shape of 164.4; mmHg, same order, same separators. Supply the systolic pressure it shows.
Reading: 134; mmHg
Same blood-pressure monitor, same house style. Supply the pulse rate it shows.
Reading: 63; bpm
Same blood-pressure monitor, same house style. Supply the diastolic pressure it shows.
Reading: 59; mmHg
